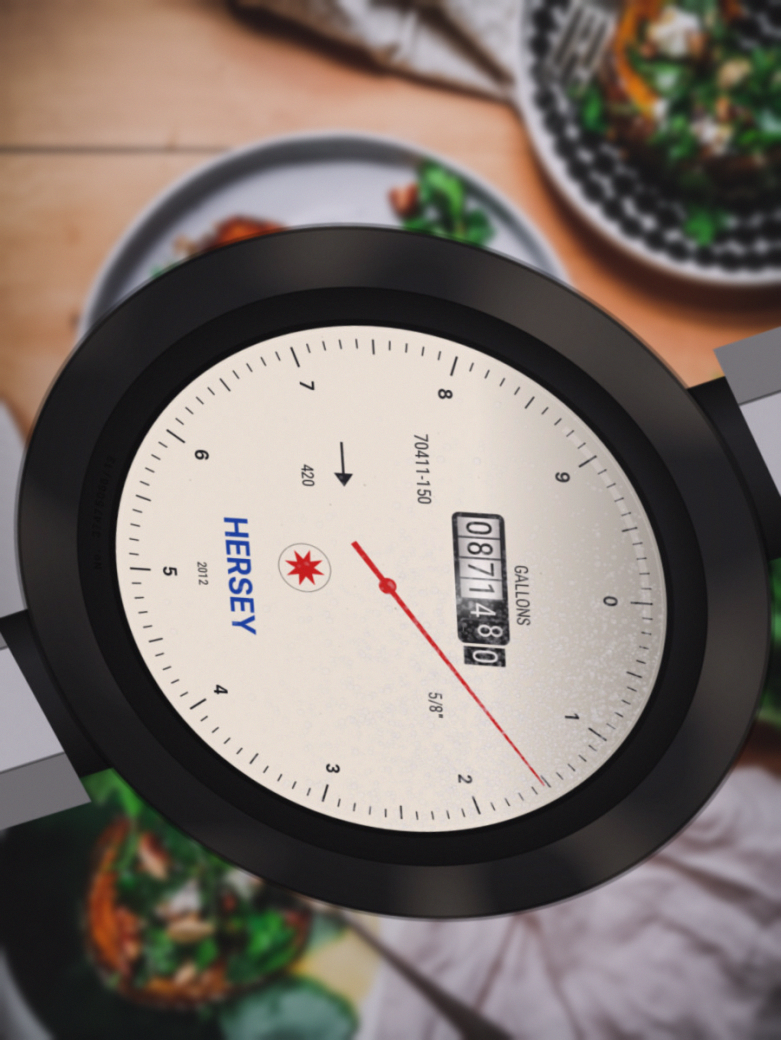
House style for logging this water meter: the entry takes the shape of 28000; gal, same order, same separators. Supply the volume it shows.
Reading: 871481.5; gal
